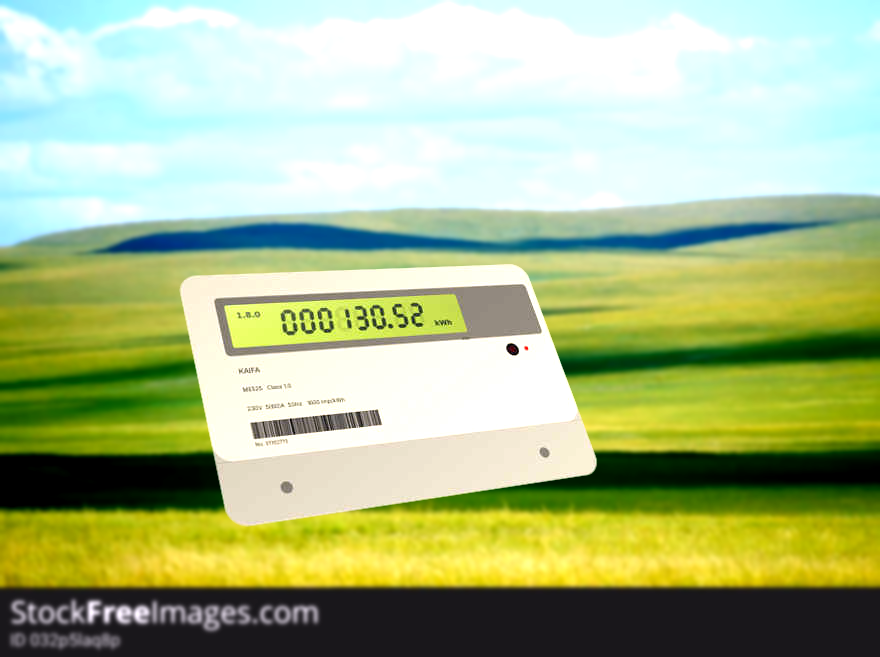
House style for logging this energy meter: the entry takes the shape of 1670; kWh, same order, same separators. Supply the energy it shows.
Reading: 130.52; kWh
